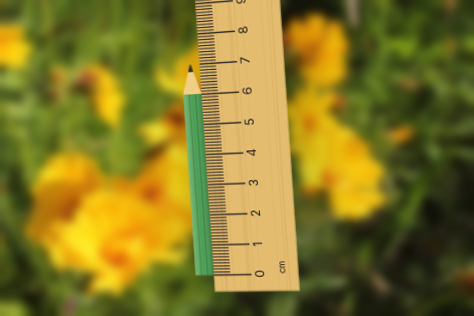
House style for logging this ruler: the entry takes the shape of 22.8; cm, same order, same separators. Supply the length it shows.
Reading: 7; cm
